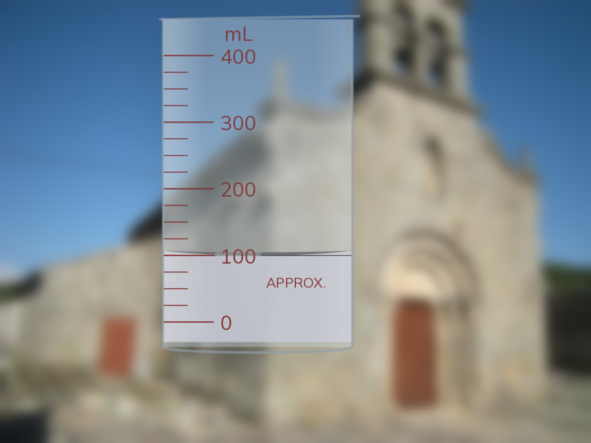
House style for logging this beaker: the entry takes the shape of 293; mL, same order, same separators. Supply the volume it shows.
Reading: 100; mL
